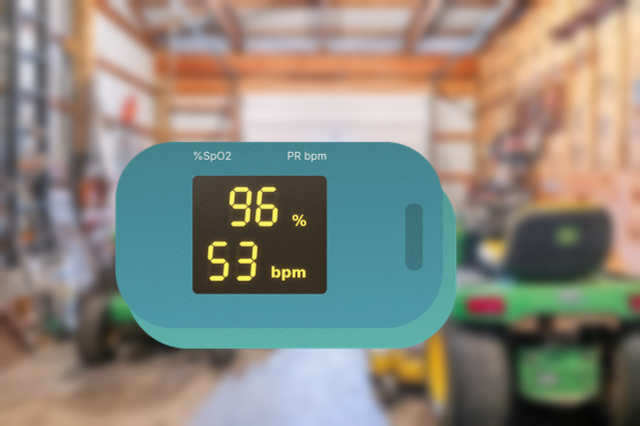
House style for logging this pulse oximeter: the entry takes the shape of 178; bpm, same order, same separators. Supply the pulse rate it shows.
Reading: 53; bpm
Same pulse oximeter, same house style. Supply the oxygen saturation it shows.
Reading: 96; %
